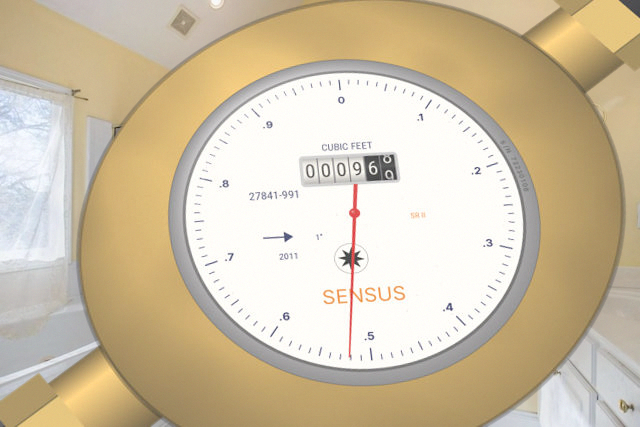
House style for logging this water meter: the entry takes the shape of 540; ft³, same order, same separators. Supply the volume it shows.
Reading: 968.52; ft³
